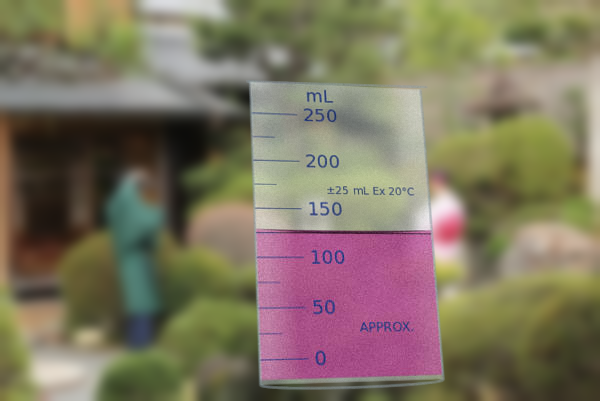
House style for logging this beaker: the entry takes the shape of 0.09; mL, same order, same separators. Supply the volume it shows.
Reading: 125; mL
